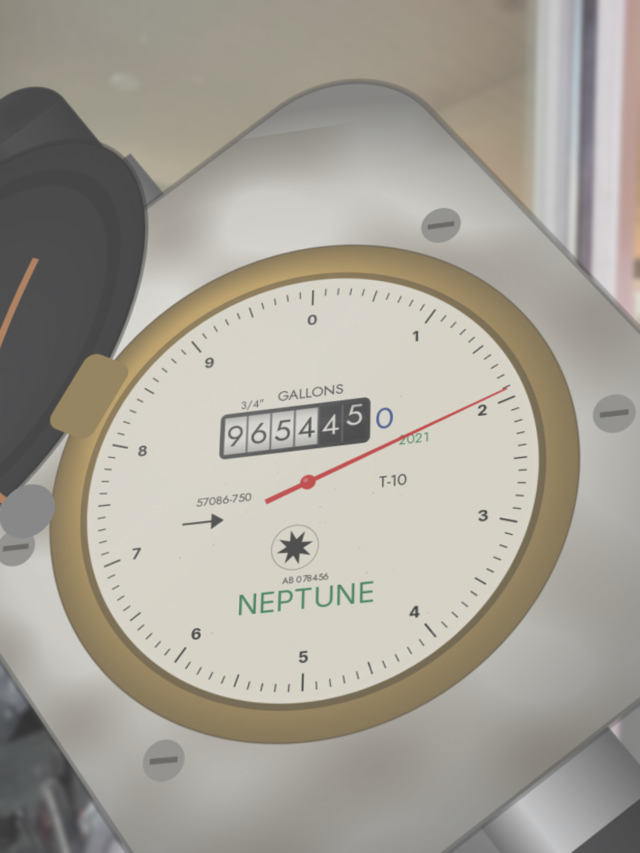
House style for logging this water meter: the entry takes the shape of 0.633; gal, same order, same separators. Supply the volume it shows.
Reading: 9654451.9; gal
